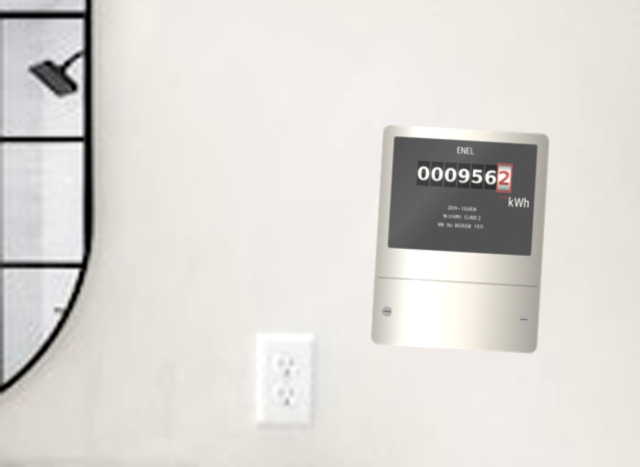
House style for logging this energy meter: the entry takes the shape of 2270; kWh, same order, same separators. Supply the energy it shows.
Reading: 956.2; kWh
